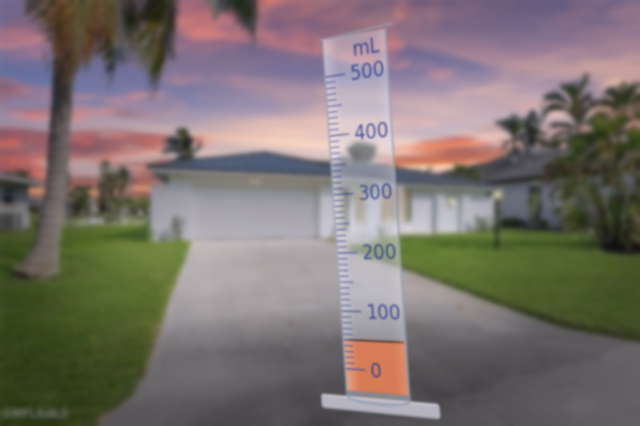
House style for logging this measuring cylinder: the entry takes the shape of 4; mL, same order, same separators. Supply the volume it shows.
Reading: 50; mL
